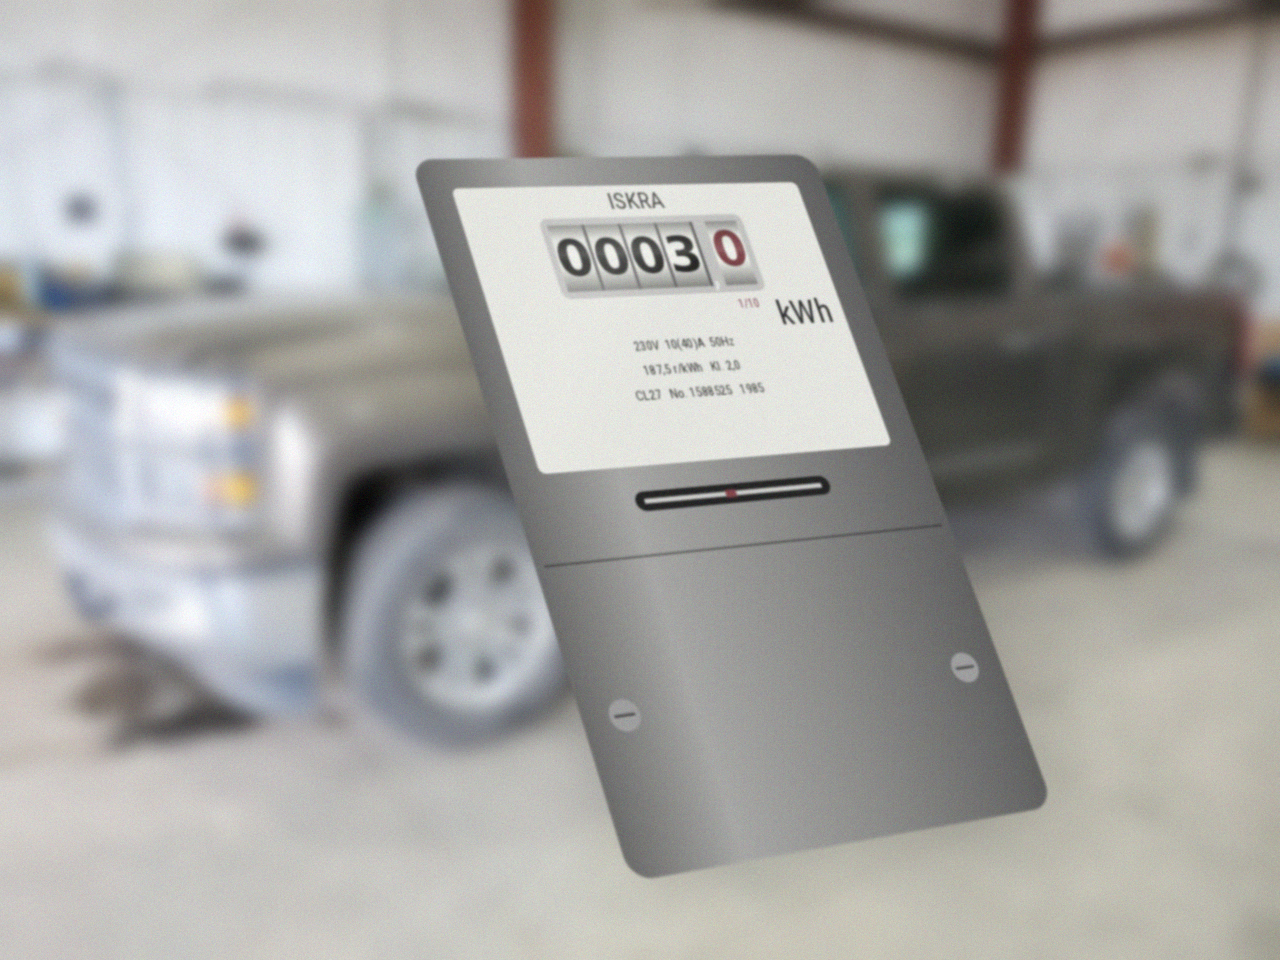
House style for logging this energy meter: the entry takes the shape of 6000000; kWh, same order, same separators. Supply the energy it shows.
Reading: 3.0; kWh
